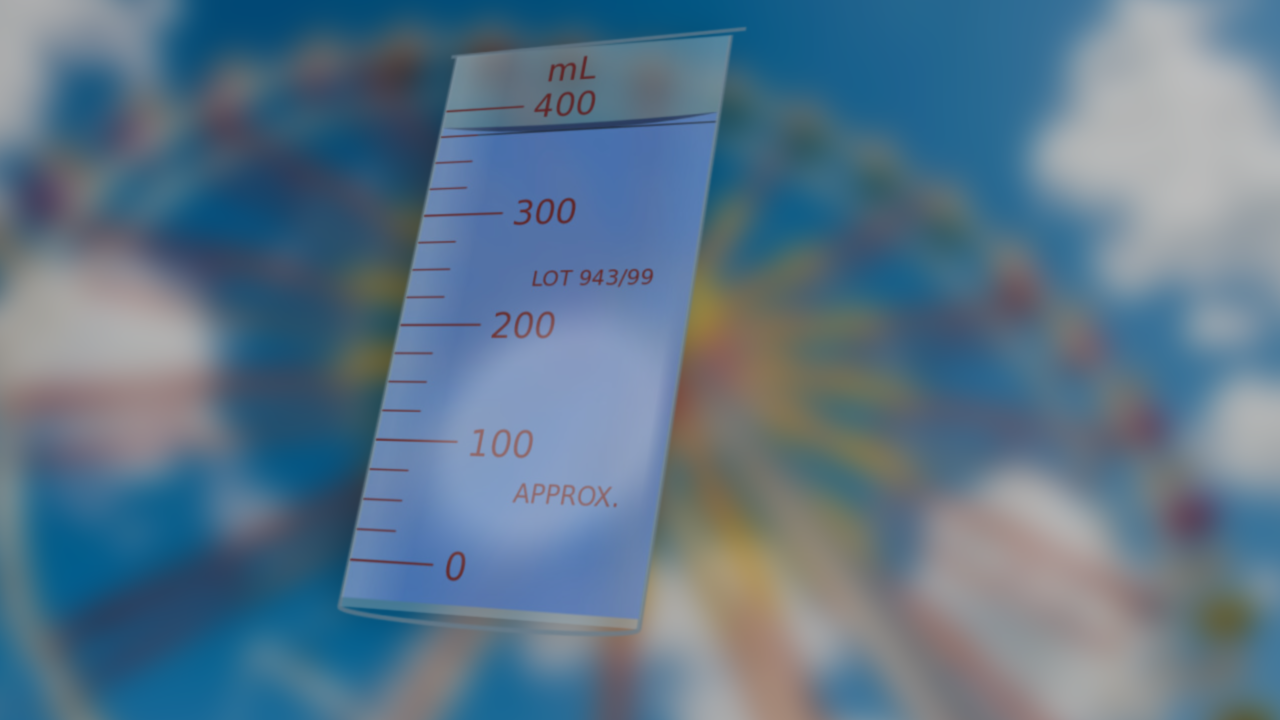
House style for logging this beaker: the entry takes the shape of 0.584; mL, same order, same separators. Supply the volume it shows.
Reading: 375; mL
